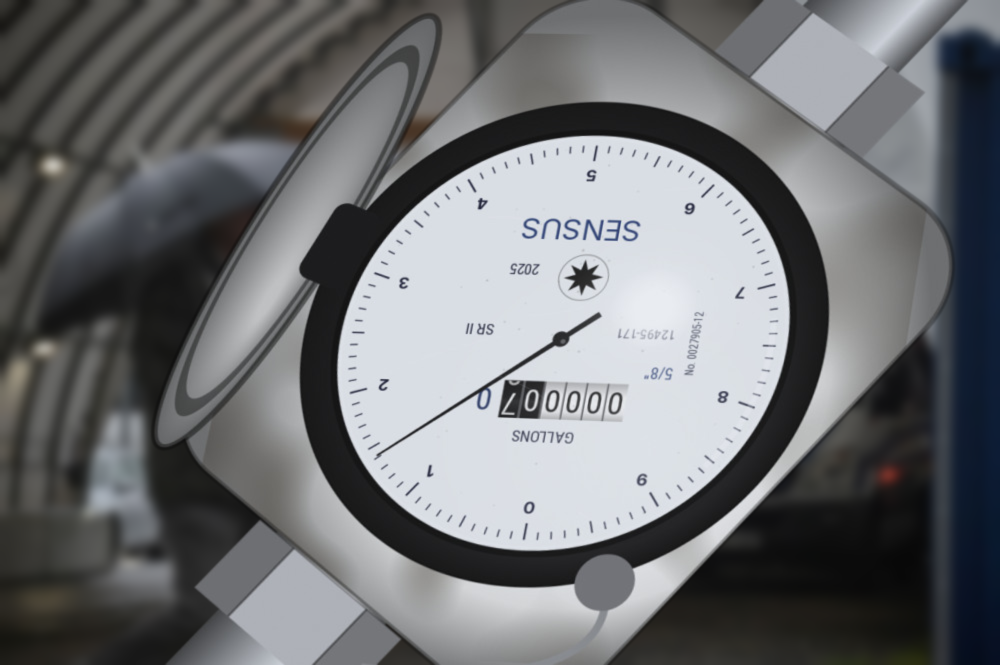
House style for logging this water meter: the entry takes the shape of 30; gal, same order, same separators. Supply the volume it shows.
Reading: 71.4; gal
